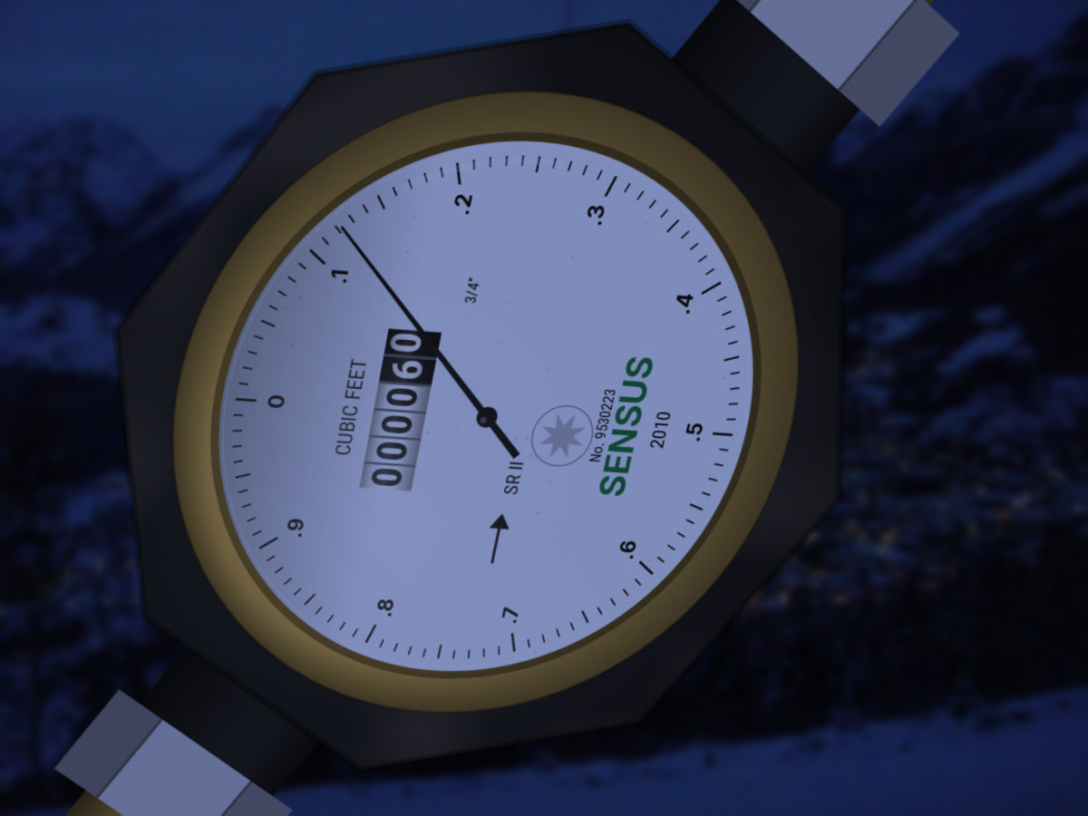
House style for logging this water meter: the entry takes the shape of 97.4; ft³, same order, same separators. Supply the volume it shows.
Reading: 60.12; ft³
